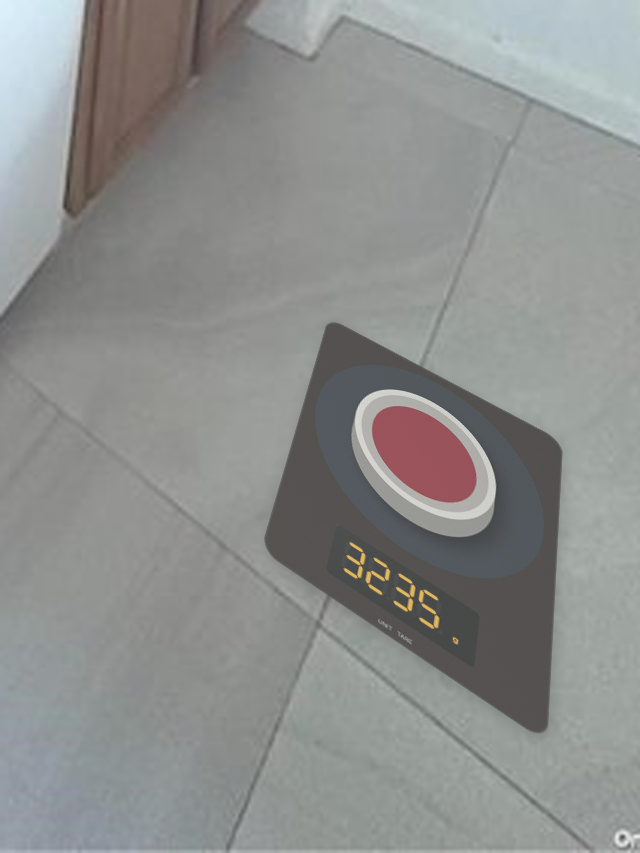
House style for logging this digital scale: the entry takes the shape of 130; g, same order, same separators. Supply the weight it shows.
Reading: 3235; g
